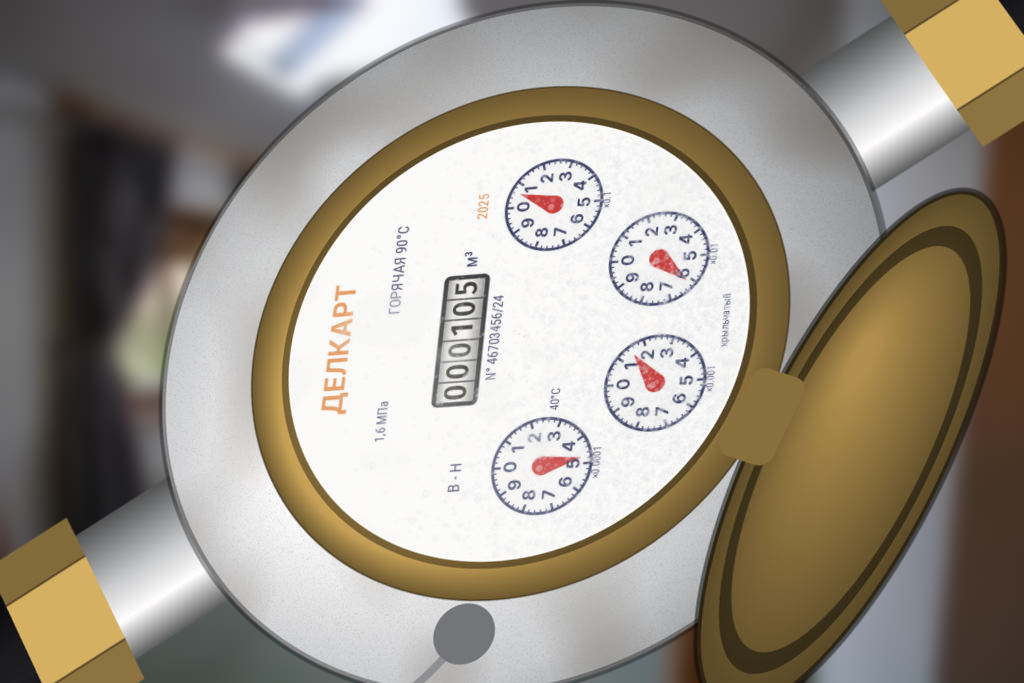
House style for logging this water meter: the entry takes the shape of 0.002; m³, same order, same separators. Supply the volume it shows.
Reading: 105.0614; m³
